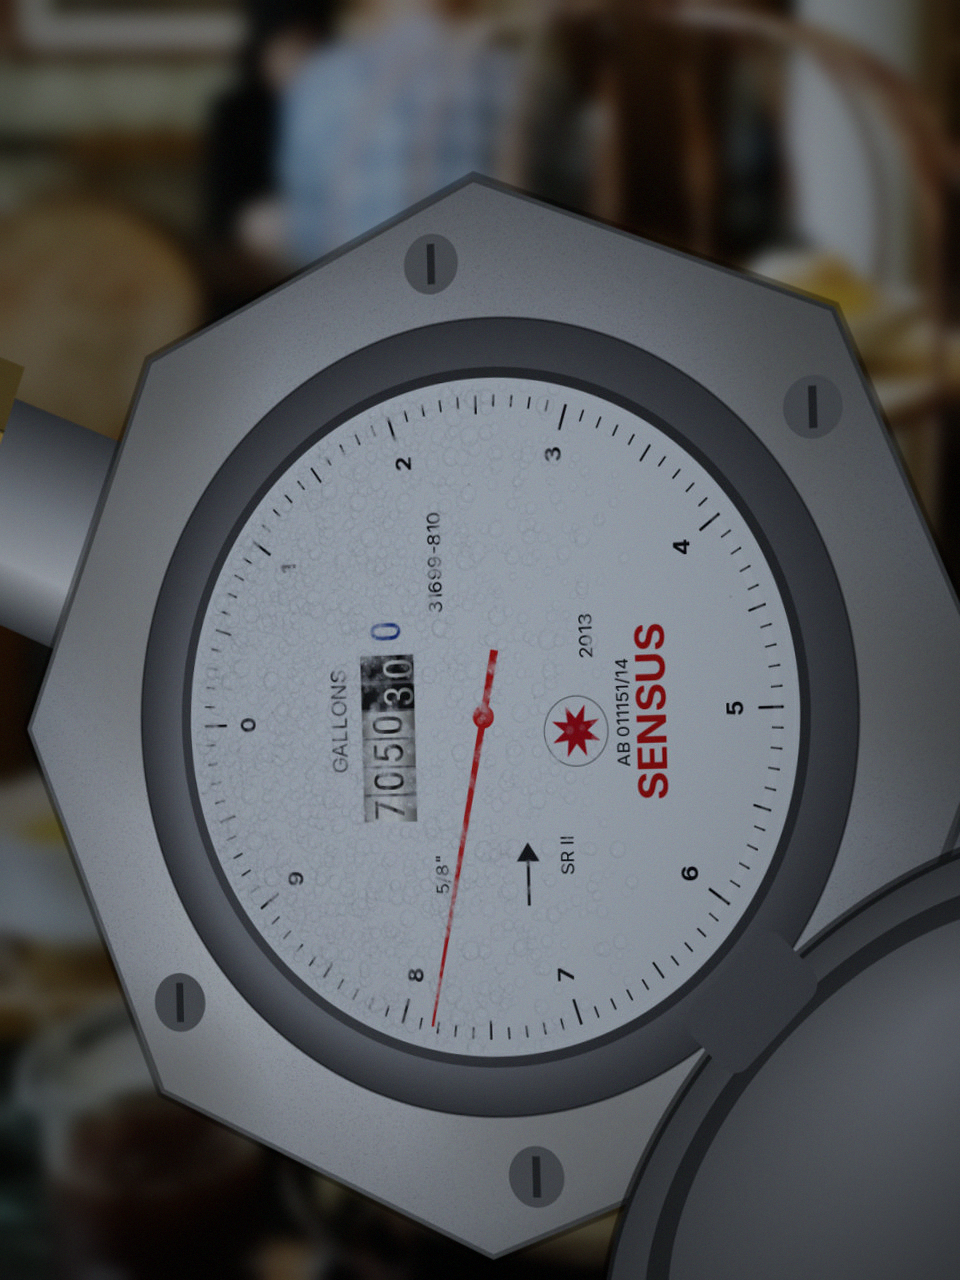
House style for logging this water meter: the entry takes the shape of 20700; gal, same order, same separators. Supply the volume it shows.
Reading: 7050297.8; gal
